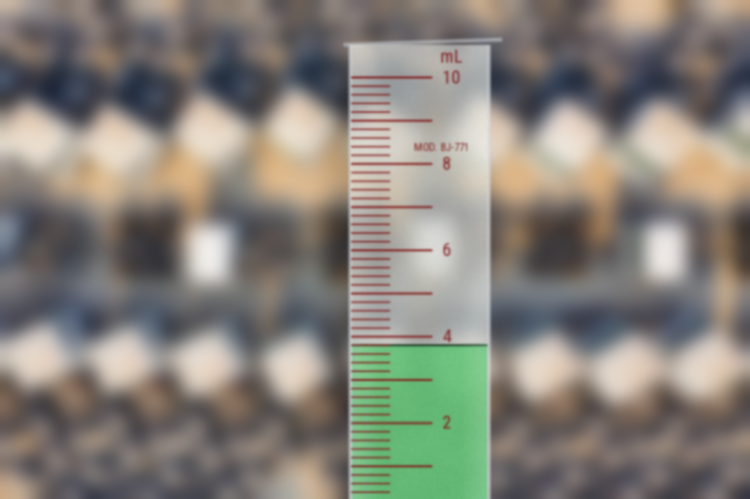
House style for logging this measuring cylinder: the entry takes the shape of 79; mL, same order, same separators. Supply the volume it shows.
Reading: 3.8; mL
